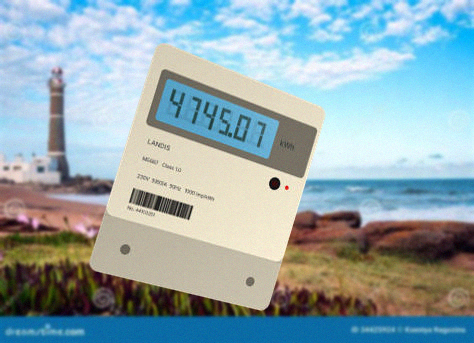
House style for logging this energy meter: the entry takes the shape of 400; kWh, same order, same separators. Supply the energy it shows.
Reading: 4745.07; kWh
